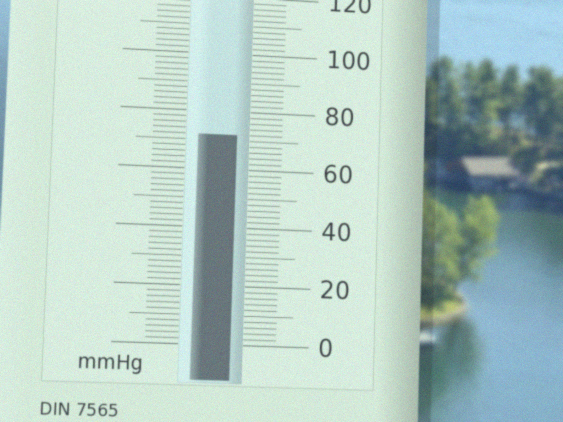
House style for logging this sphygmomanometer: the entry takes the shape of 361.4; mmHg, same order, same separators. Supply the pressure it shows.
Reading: 72; mmHg
